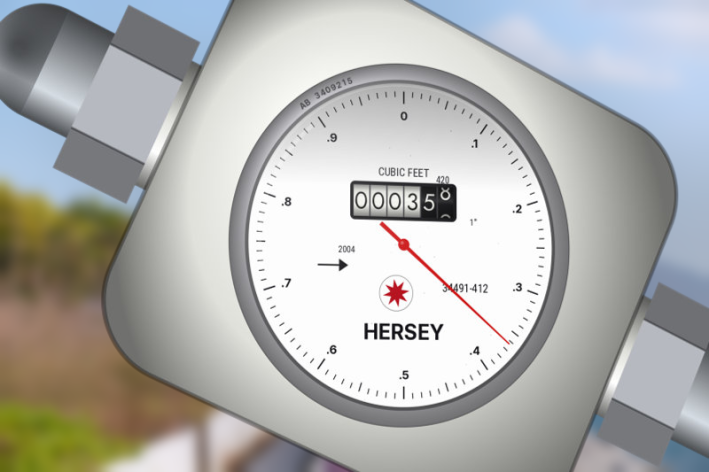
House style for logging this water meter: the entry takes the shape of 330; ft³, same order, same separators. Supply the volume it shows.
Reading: 358.36; ft³
